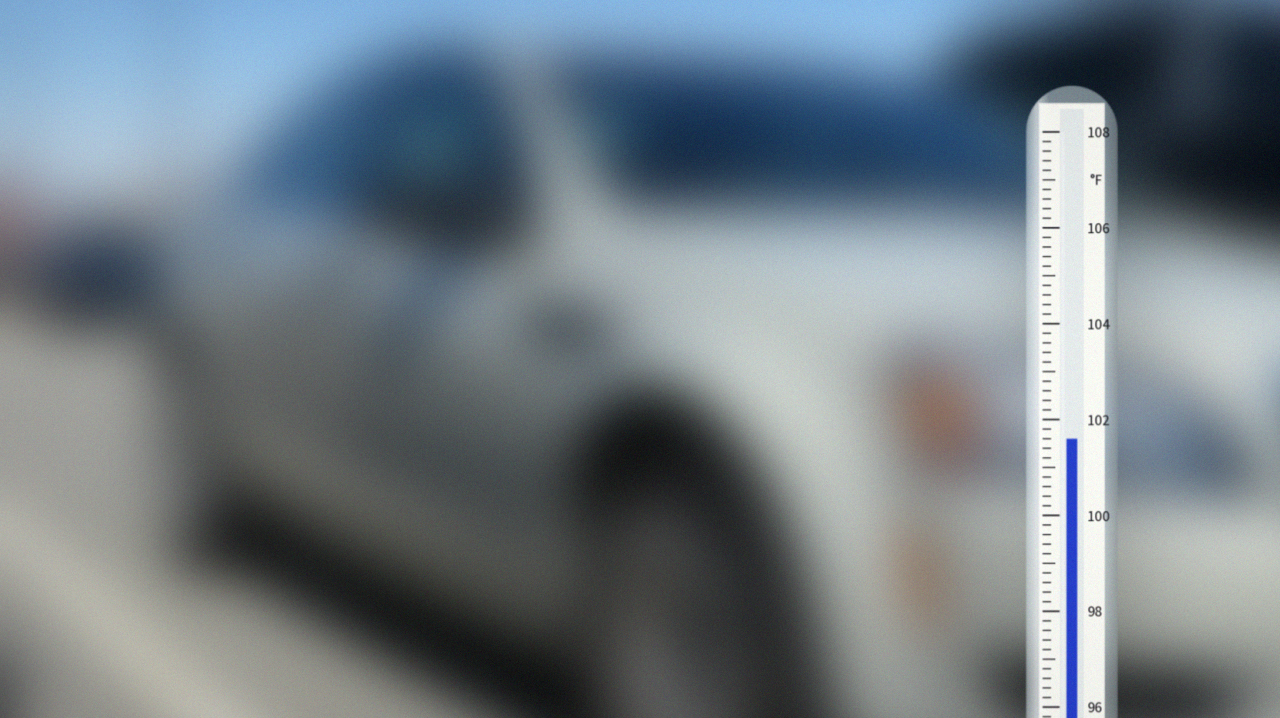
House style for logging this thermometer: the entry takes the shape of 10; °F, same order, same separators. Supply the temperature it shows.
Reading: 101.6; °F
